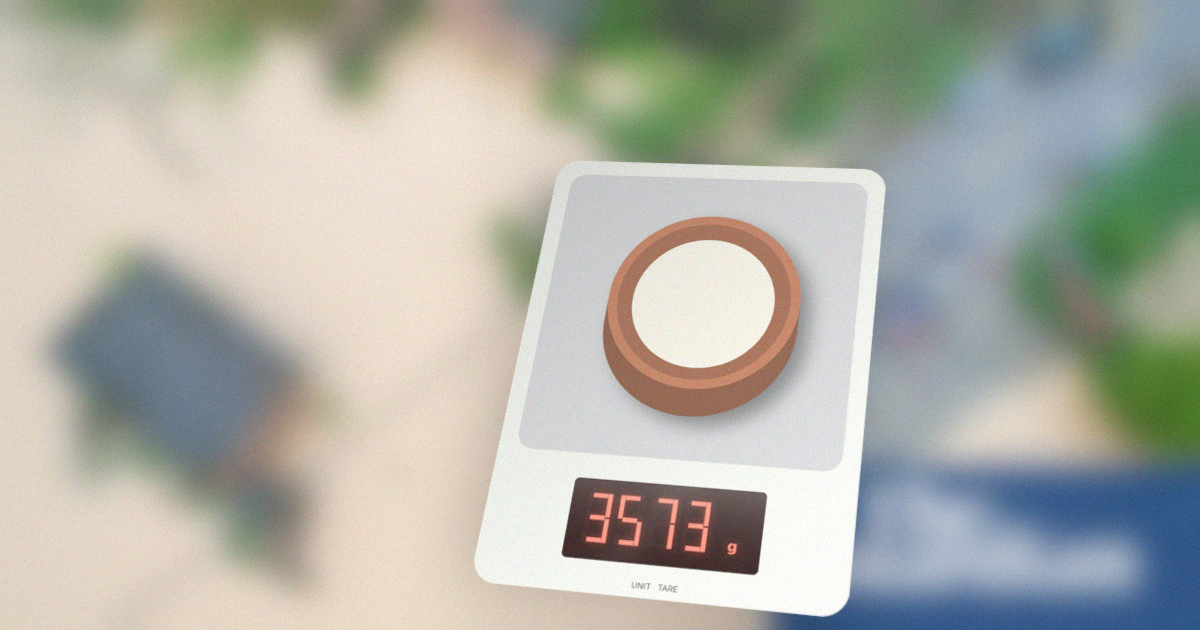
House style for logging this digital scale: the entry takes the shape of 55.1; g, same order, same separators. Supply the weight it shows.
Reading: 3573; g
